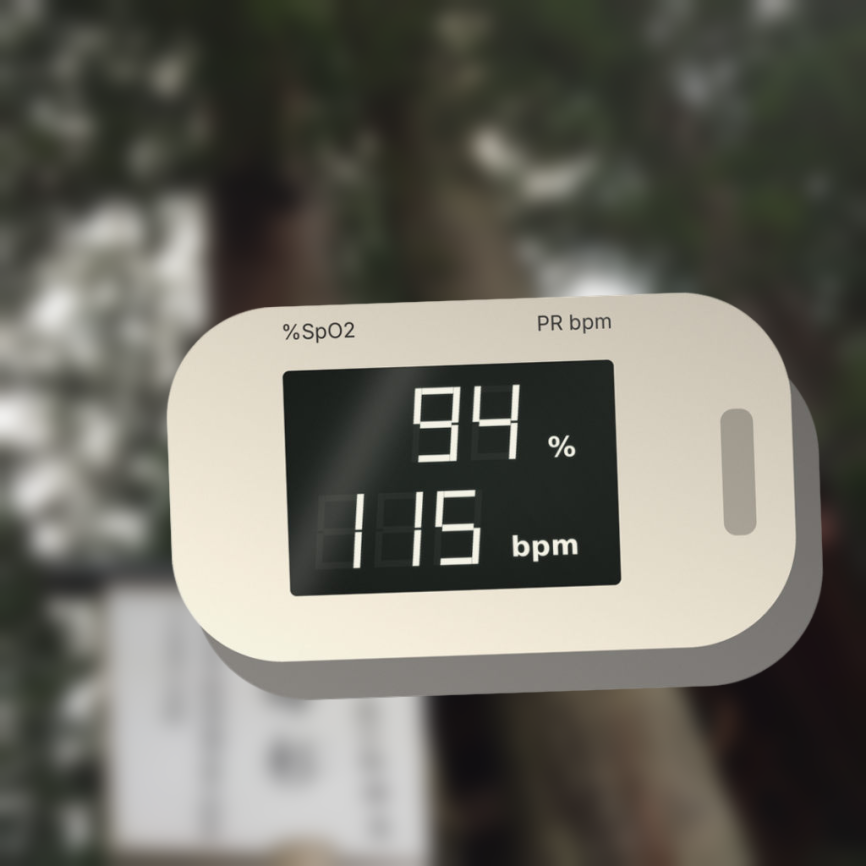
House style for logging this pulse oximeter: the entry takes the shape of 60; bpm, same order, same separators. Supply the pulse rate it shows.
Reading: 115; bpm
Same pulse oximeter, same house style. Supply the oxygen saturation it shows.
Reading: 94; %
